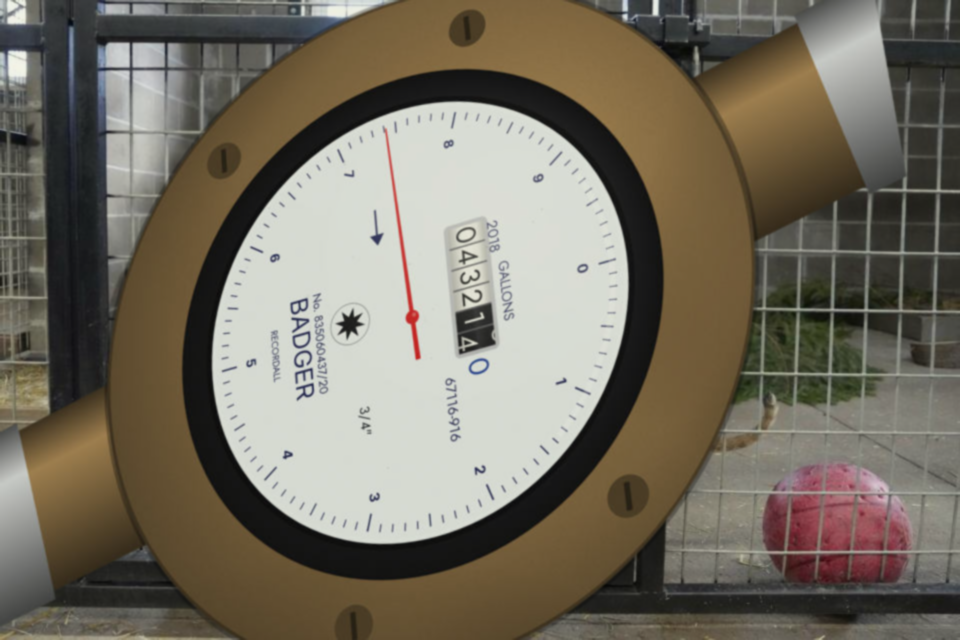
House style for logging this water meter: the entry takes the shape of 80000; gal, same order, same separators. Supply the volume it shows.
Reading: 432137.4; gal
